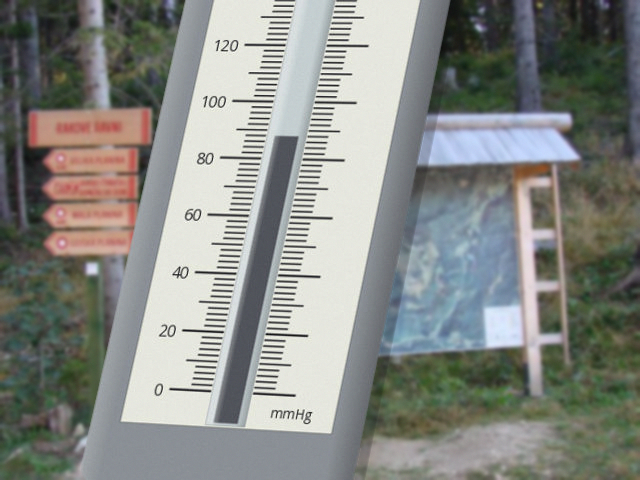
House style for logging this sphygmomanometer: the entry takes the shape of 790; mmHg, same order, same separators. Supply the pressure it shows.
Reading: 88; mmHg
